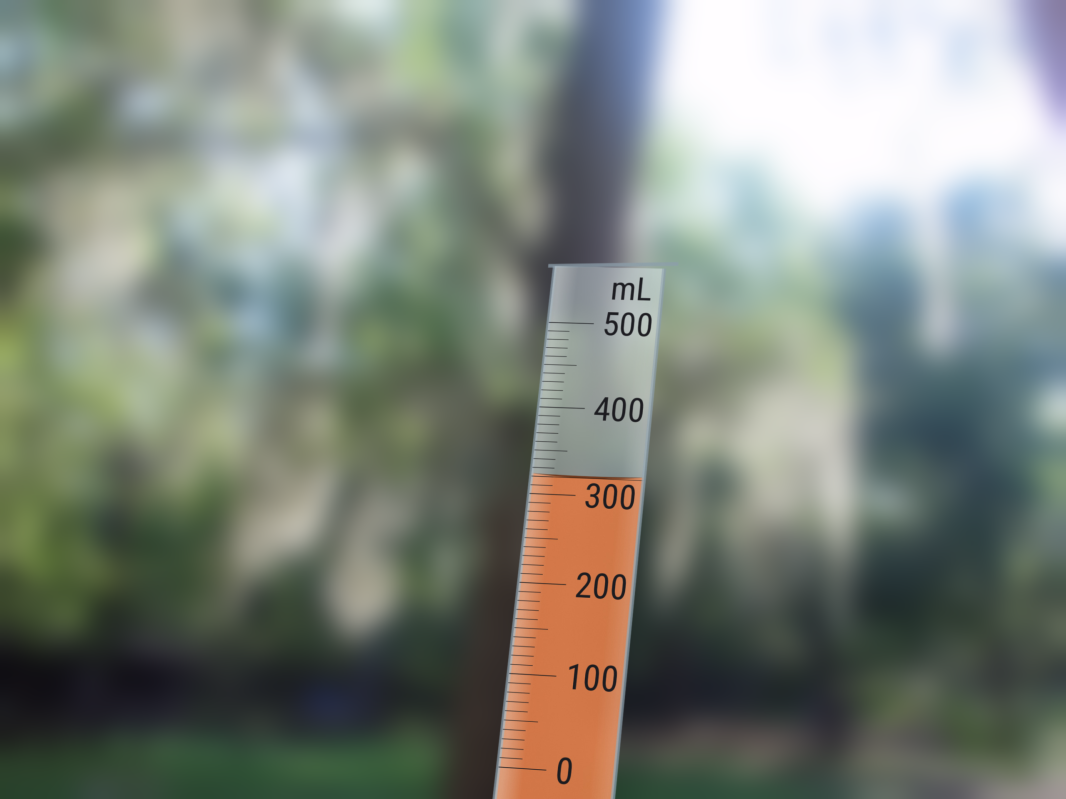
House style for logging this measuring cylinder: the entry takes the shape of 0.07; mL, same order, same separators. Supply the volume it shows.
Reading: 320; mL
